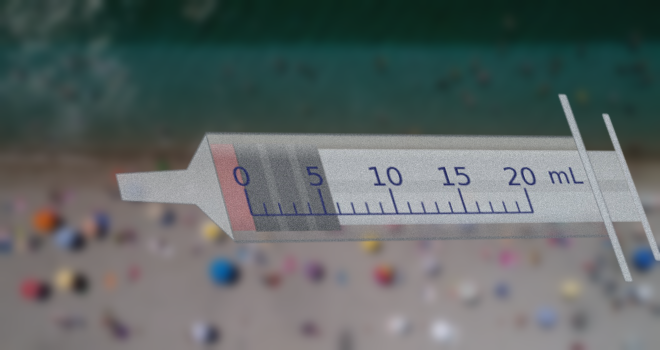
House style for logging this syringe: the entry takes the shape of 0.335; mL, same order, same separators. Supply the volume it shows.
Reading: 0; mL
